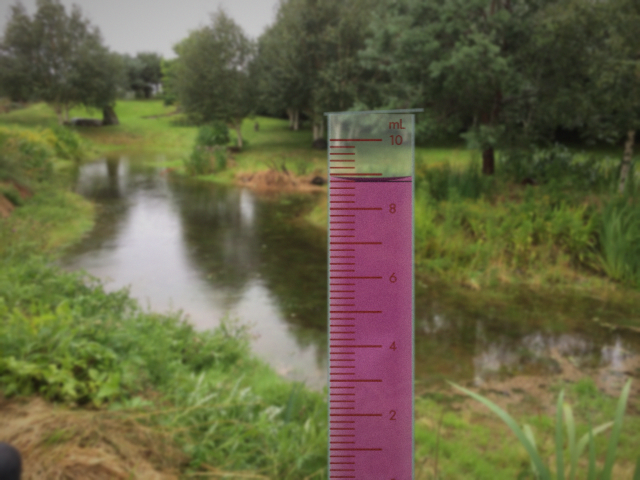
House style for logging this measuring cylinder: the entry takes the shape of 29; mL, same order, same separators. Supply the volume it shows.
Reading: 8.8; mL
